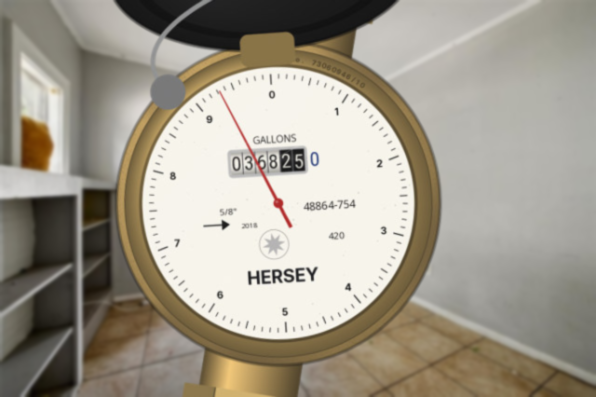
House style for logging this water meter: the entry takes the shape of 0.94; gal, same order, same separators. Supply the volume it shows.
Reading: 368249.3; gal
